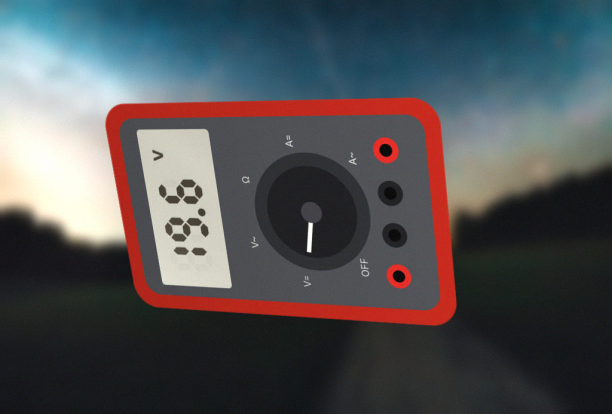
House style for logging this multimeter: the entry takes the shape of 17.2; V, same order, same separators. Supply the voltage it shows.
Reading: 19.6; V
